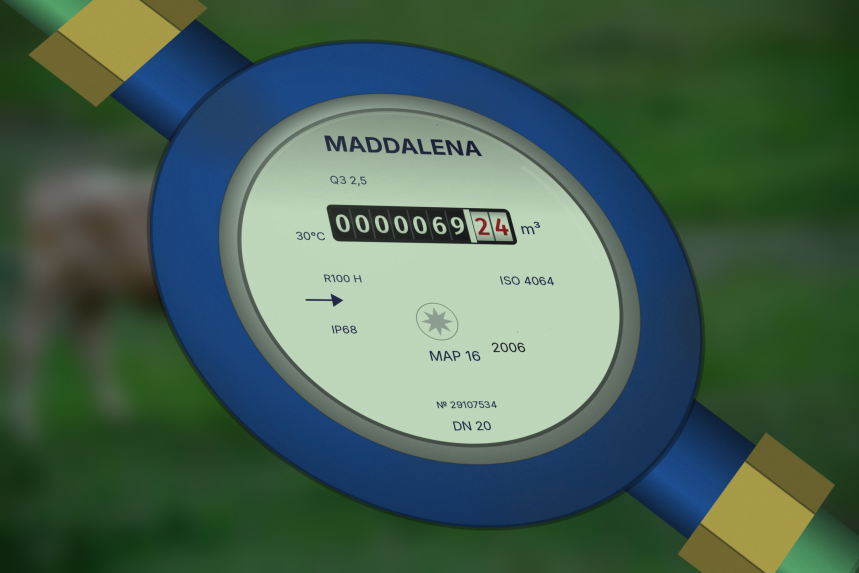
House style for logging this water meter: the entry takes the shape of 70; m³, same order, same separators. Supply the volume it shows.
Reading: 69.24; m³
